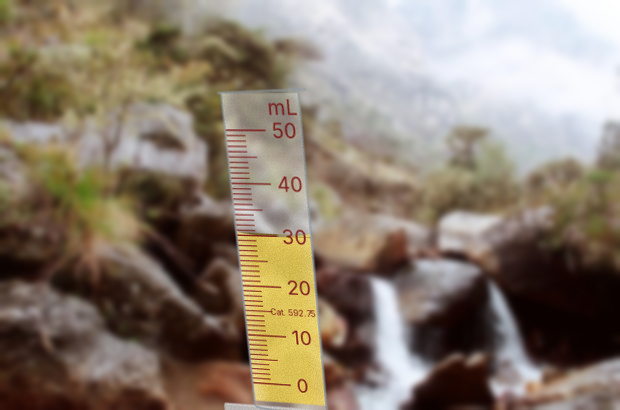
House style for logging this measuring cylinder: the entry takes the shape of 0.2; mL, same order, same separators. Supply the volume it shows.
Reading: 30; mL
